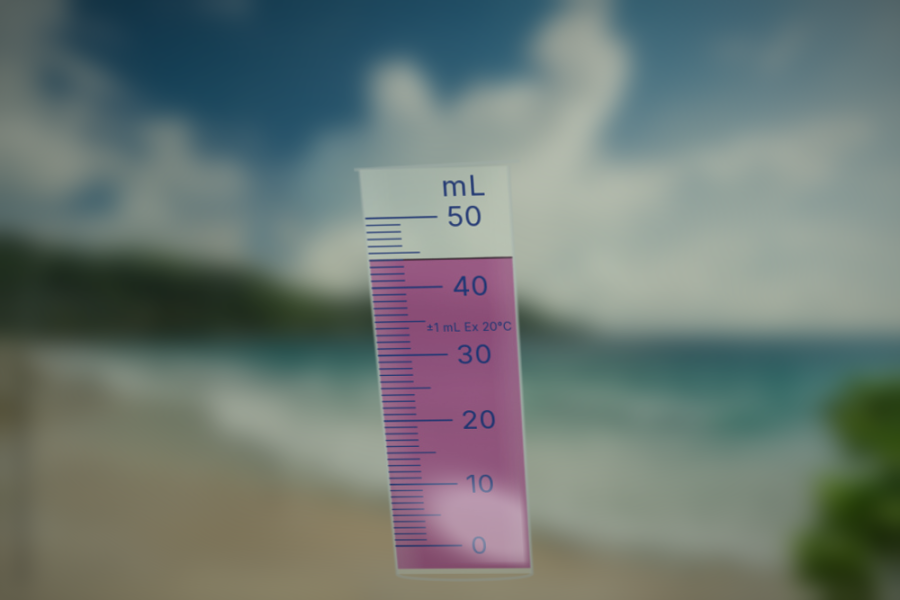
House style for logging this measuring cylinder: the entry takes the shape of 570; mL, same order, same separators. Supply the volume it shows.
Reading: 44; mL
